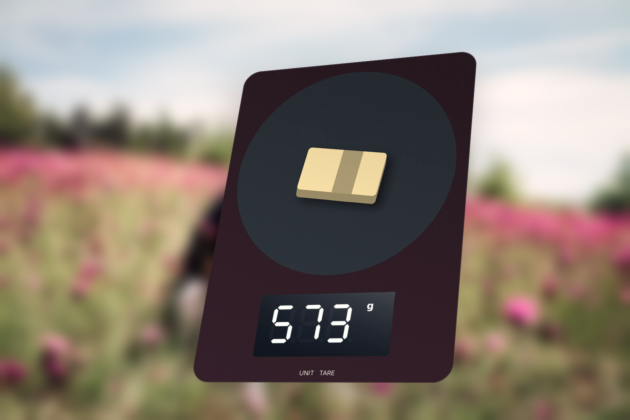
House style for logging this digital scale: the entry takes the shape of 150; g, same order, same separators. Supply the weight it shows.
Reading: 573; g
